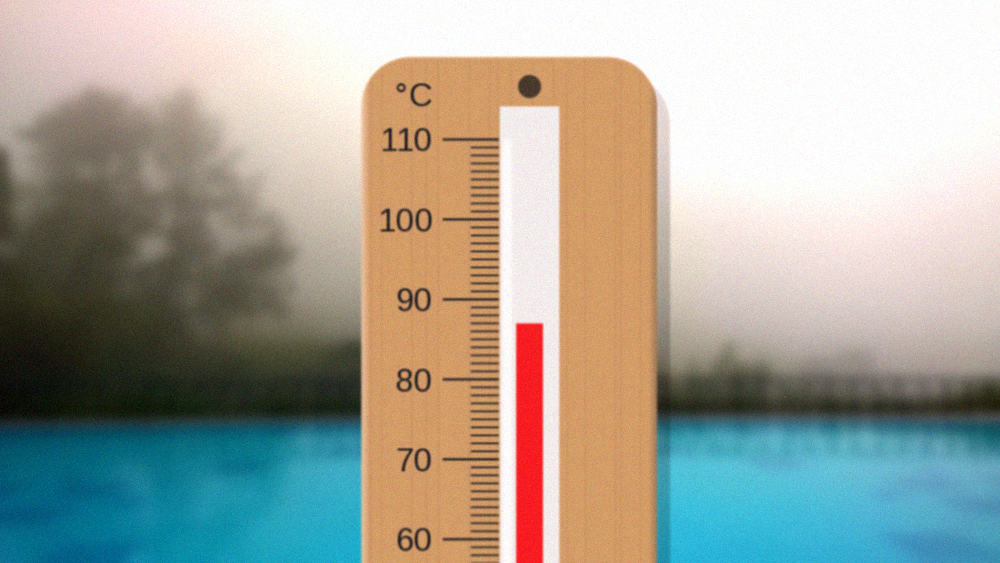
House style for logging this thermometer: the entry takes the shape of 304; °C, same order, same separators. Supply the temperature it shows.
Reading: 87; °C
